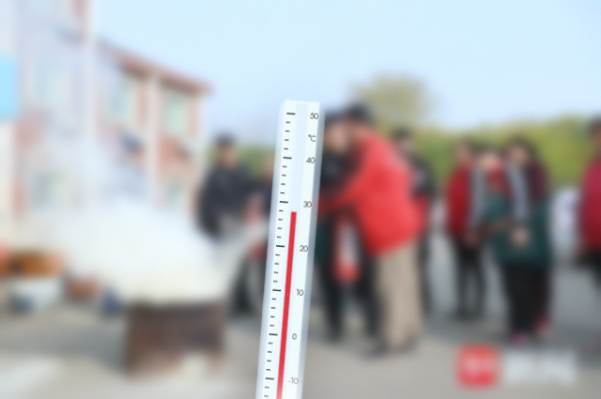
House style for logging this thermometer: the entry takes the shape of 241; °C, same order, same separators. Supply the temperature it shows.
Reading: 28; °C
